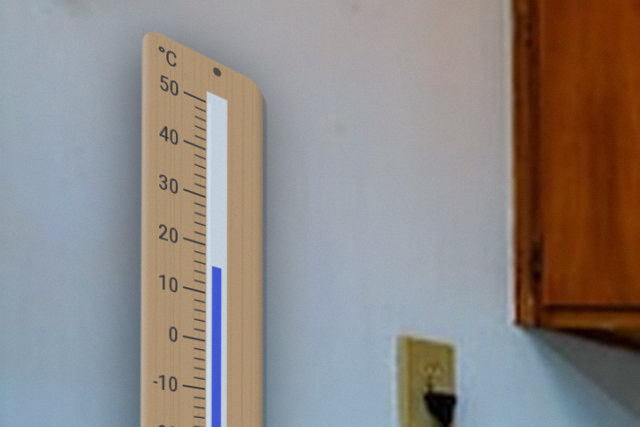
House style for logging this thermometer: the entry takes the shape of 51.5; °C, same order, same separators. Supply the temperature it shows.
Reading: 16; °C
